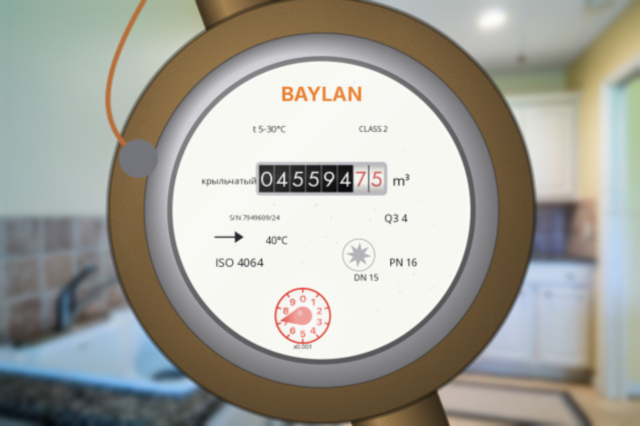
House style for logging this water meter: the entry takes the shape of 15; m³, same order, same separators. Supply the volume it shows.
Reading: 45594.757; m³
